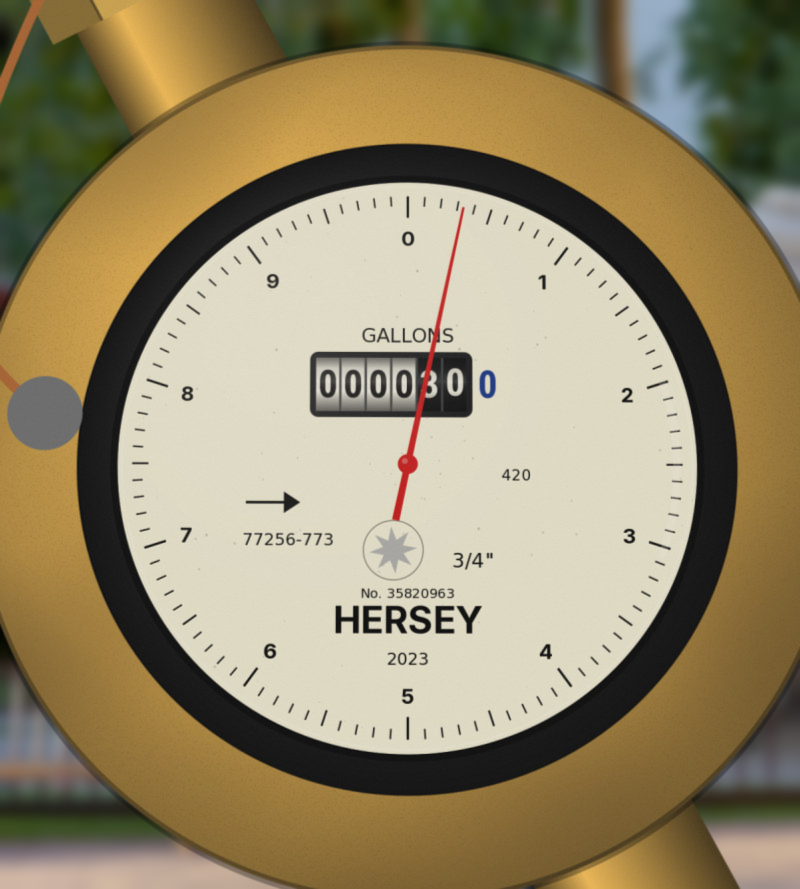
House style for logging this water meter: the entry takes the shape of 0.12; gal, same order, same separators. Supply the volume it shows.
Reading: 300.3; gal
